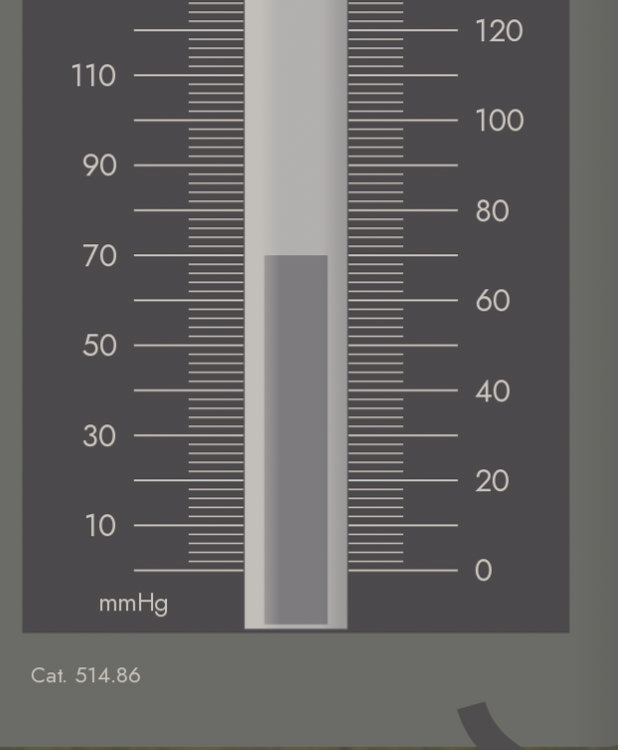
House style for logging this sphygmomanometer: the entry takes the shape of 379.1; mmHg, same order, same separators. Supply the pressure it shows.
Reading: 70; mmHg
